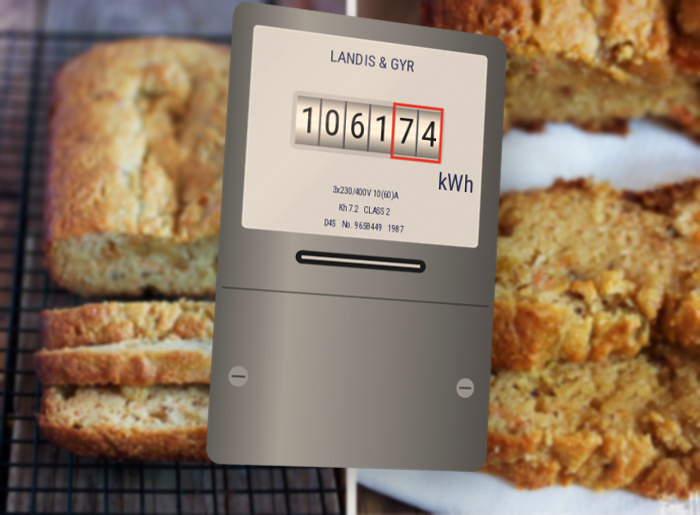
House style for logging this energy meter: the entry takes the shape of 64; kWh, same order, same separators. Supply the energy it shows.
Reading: 1061.74; kWh
